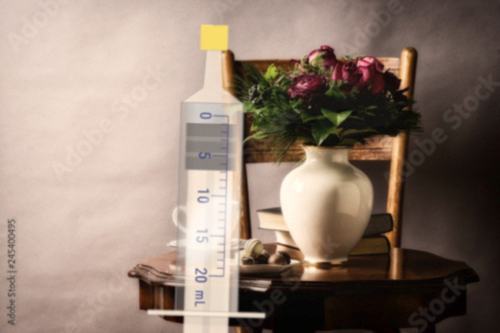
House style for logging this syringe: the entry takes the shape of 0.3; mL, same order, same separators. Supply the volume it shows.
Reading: 1; mL
